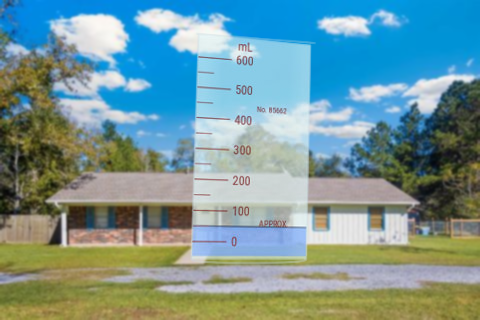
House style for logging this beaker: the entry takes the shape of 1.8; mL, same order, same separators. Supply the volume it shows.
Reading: 50; mL
